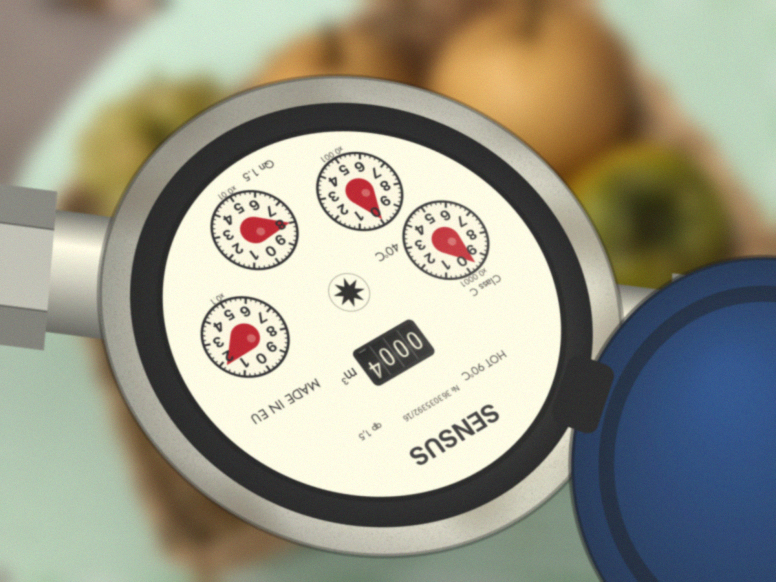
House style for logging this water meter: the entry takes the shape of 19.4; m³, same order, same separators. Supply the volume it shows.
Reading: 4.1799; m³
